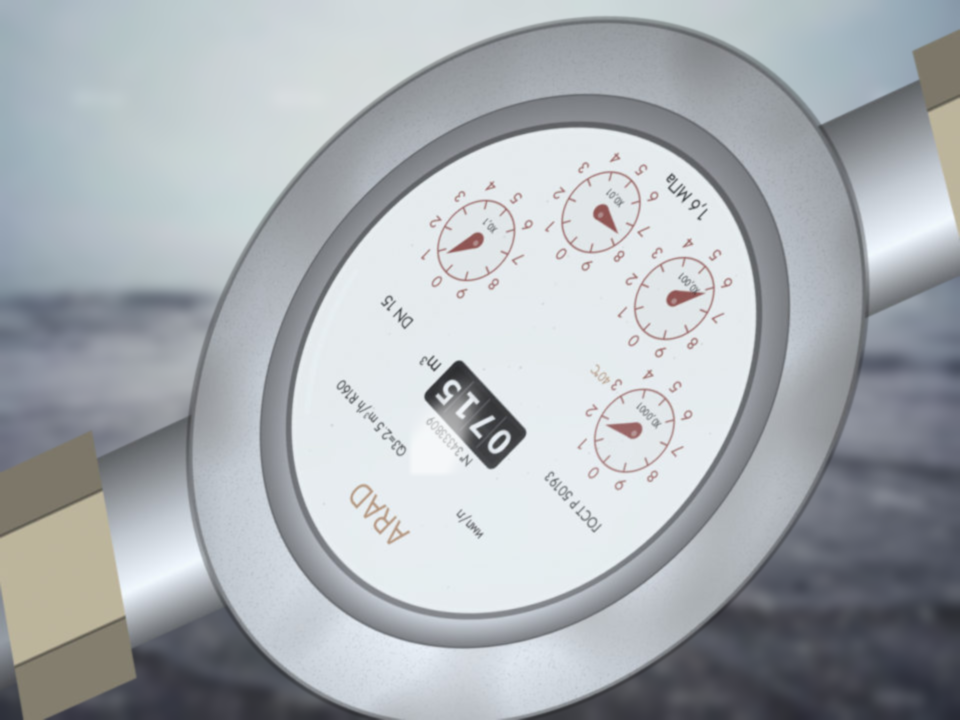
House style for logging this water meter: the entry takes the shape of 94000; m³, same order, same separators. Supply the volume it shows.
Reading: 715.0761; m³
